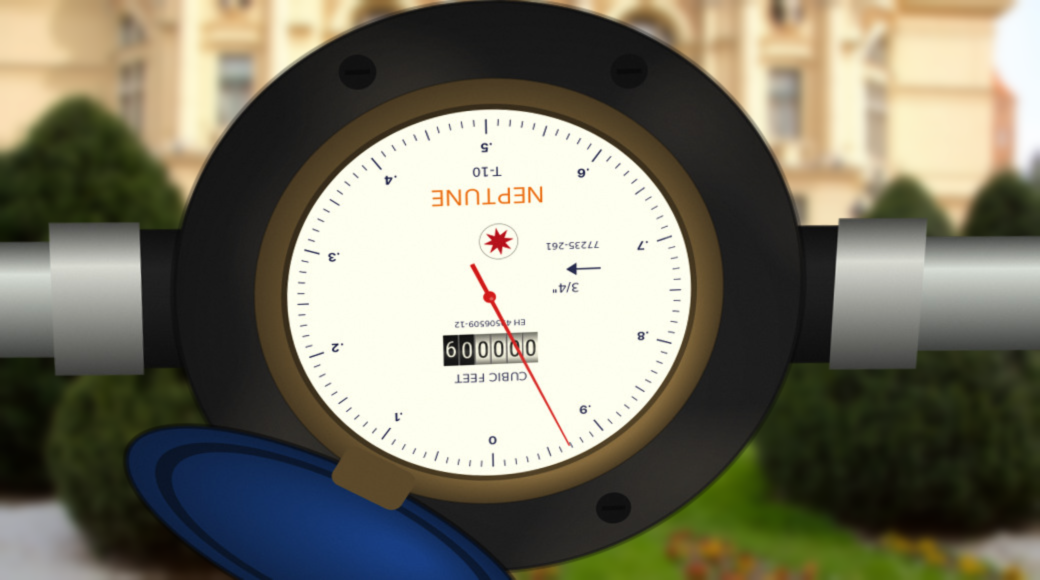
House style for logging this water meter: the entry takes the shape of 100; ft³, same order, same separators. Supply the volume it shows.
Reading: 8.93; ft³
